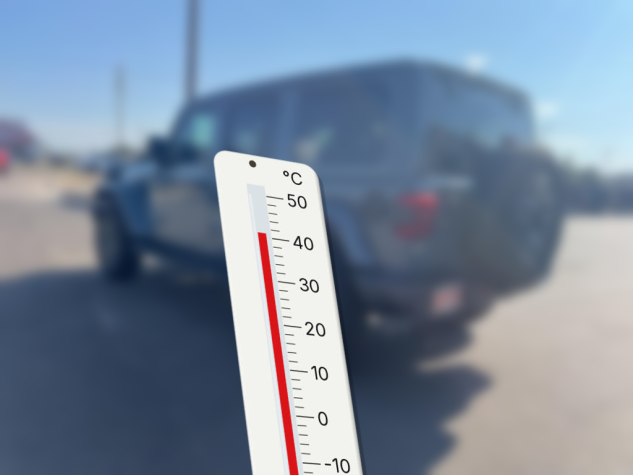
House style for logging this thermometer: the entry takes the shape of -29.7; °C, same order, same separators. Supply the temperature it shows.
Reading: 41; °C
